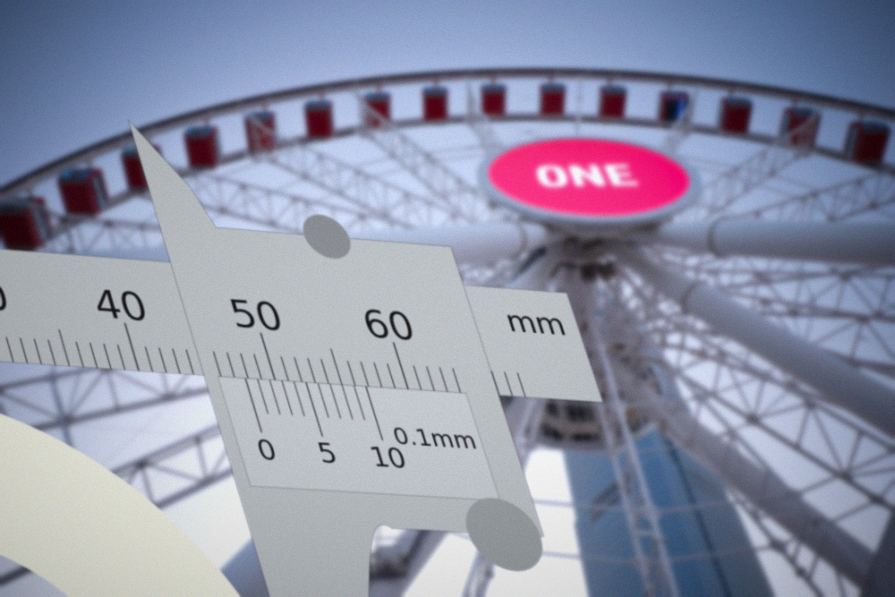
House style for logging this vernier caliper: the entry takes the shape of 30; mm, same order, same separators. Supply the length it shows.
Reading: 47.8; mm
